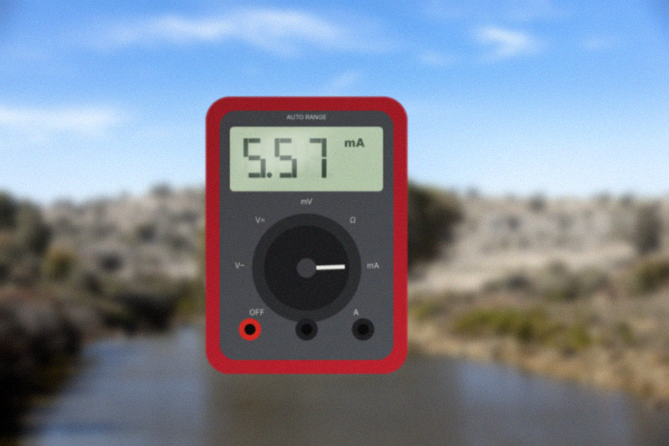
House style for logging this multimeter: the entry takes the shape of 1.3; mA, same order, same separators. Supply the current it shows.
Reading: 5.57; mA
